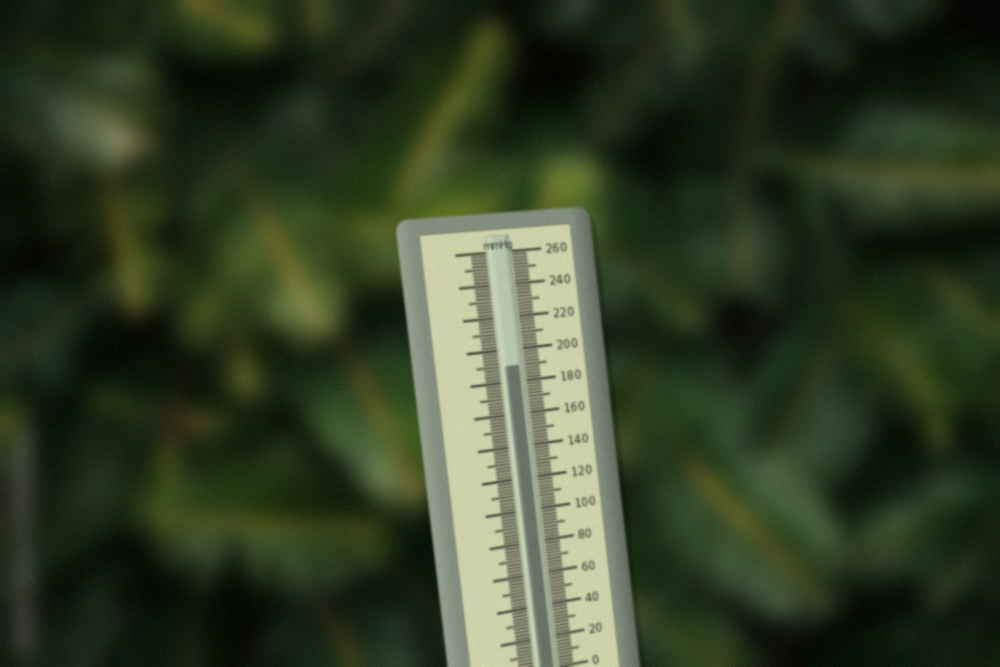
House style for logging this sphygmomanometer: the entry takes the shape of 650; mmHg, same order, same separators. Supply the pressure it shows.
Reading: 190; mmHg
